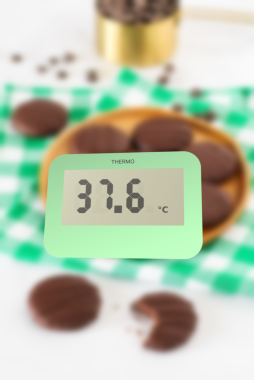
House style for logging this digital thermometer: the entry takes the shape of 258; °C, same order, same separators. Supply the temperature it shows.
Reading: 37.6; °C
